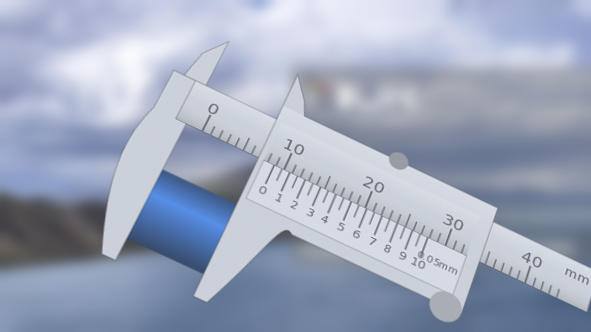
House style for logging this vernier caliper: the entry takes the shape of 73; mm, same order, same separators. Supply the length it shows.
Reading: 8.8; mm
